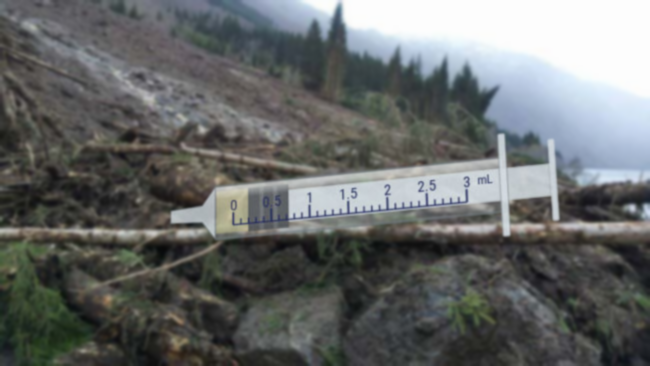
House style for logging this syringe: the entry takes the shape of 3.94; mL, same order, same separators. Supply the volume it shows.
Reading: 0.2; mL
